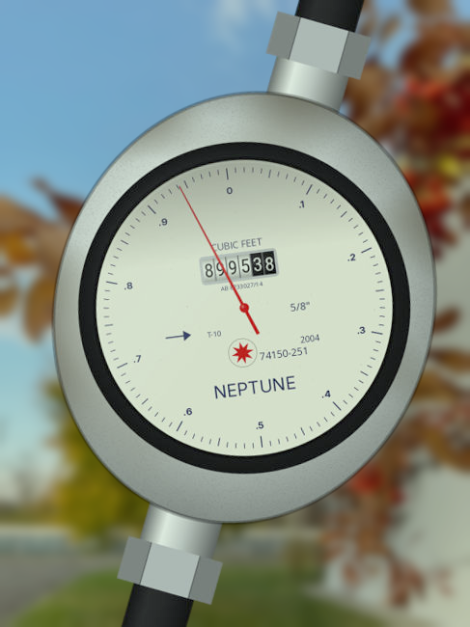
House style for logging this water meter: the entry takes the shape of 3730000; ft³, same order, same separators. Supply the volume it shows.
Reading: 899537.94; ft³
